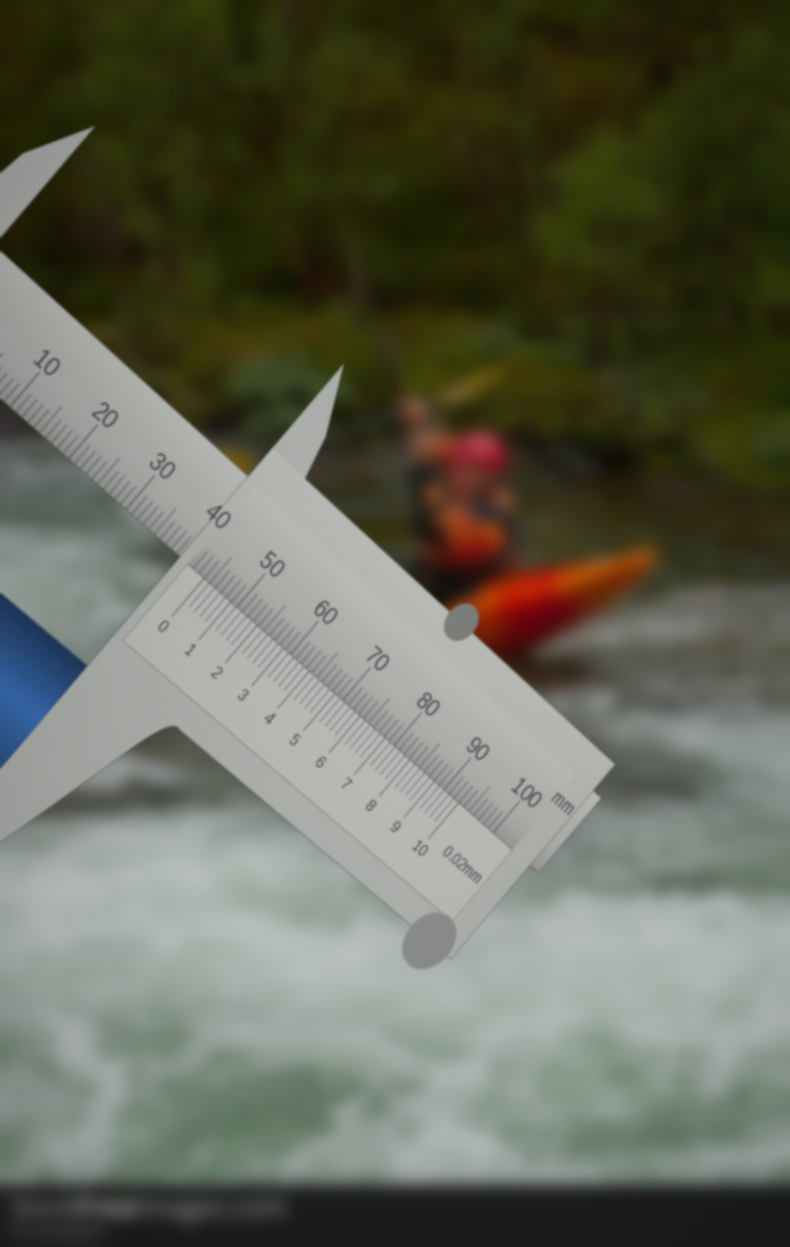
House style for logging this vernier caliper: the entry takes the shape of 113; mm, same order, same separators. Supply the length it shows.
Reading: 44.0; mm
